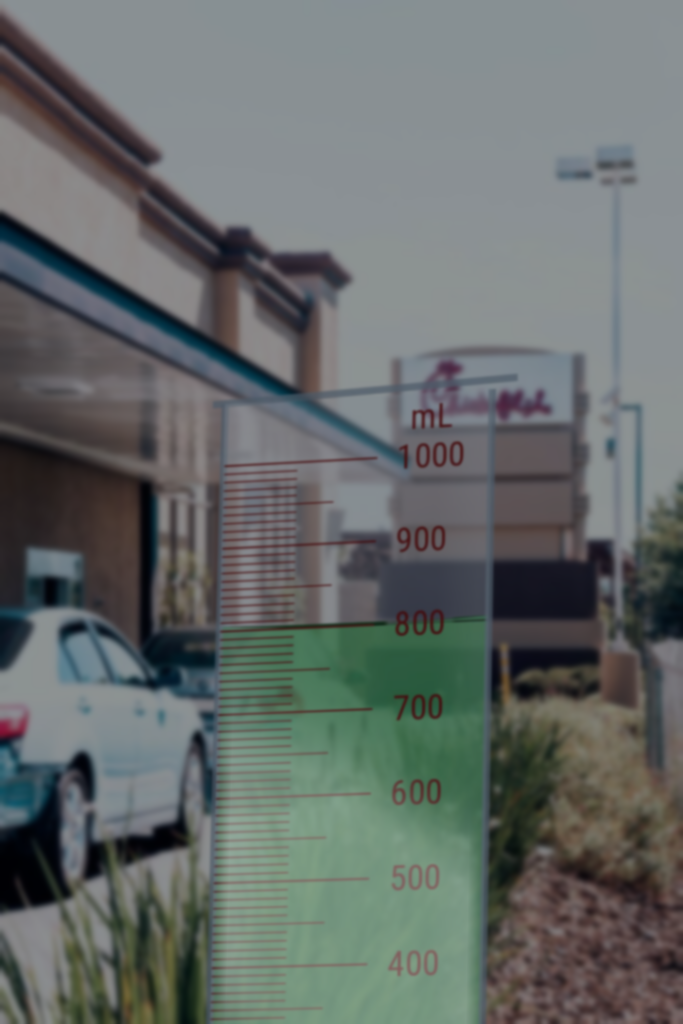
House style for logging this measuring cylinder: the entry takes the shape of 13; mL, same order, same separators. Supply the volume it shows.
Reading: 800; mL
